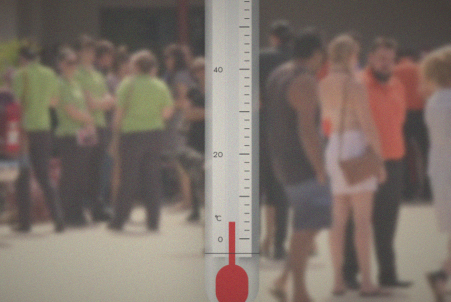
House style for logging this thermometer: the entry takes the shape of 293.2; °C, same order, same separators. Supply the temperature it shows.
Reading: 4; °C
